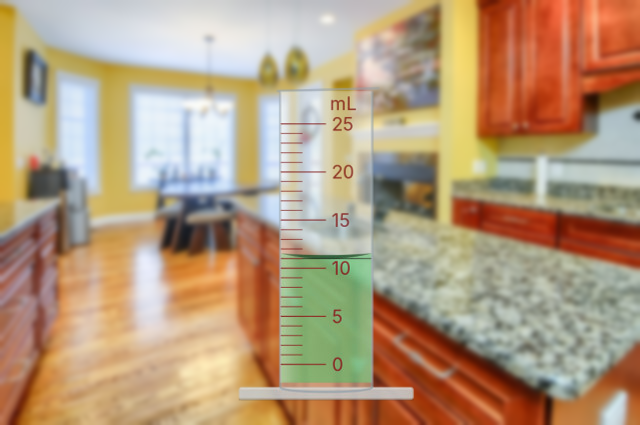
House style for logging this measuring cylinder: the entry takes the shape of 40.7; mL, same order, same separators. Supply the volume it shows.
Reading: 11; mL
